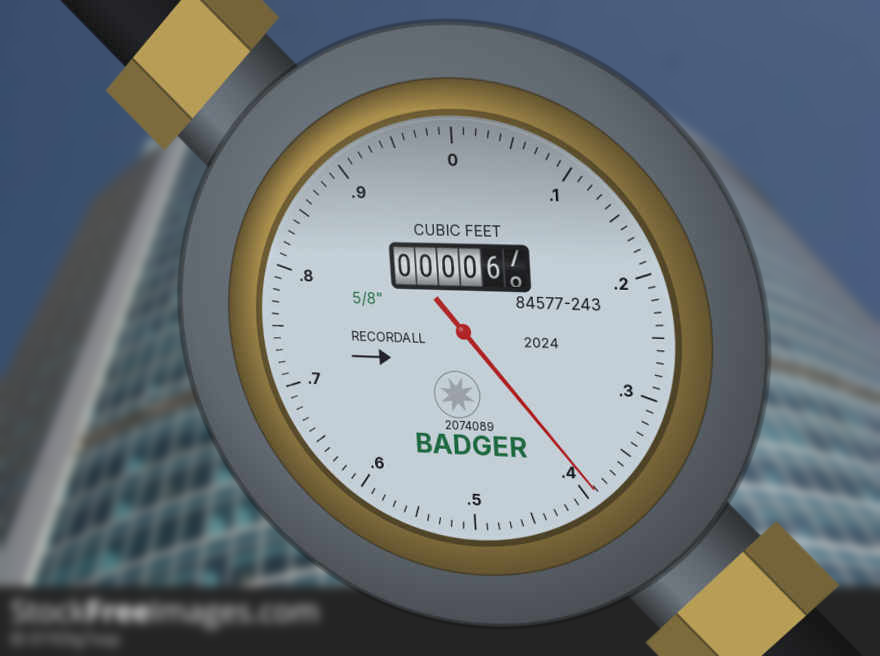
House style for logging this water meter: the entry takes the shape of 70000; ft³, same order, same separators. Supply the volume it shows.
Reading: 67.39; ft³
